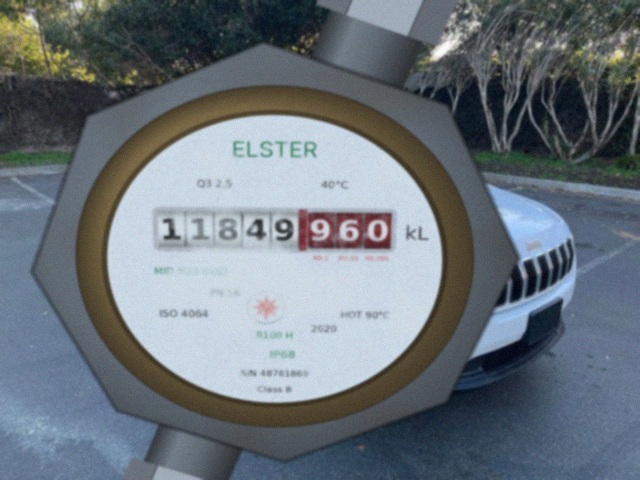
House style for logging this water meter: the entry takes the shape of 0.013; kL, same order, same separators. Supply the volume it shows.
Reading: 11849.960; kL
